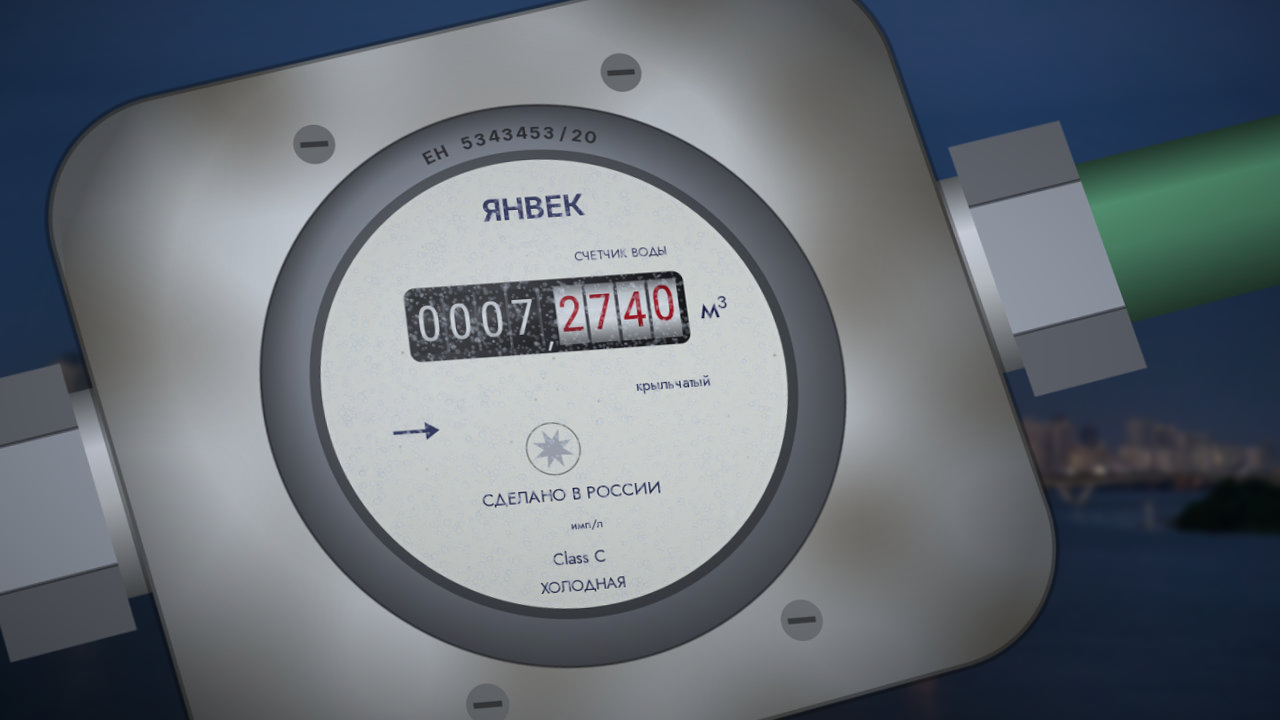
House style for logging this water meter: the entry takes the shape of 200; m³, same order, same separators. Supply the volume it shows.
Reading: 7.2740; m³
